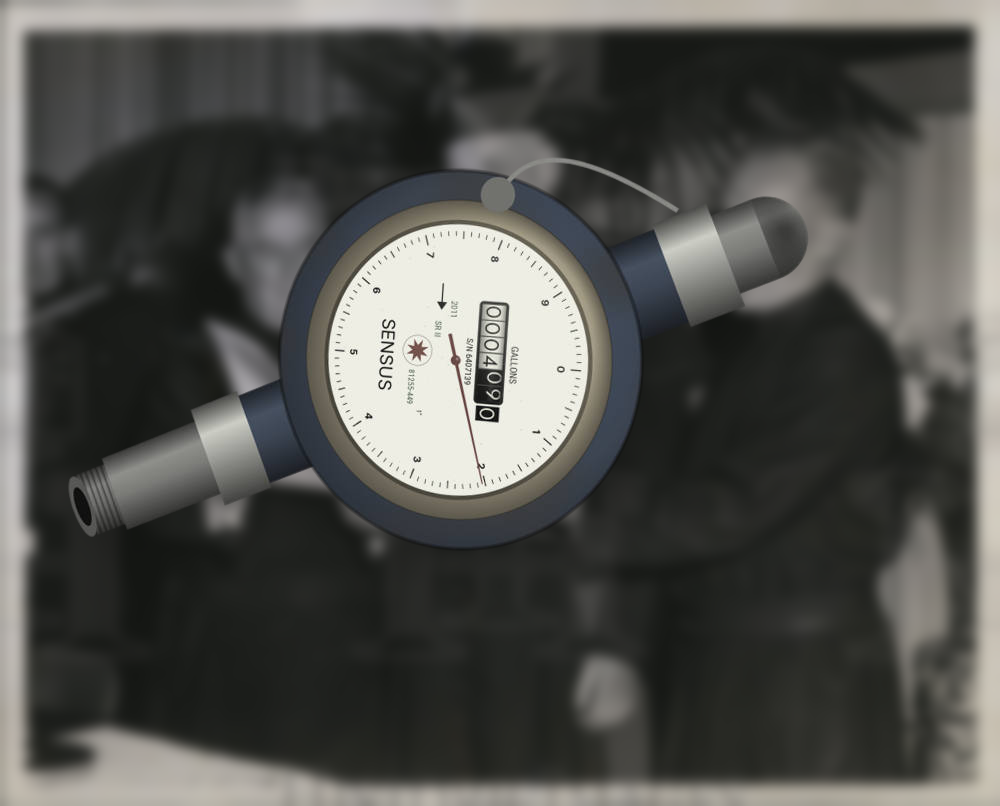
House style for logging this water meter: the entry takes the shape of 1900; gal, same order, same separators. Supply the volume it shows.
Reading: 4092.0; gal
